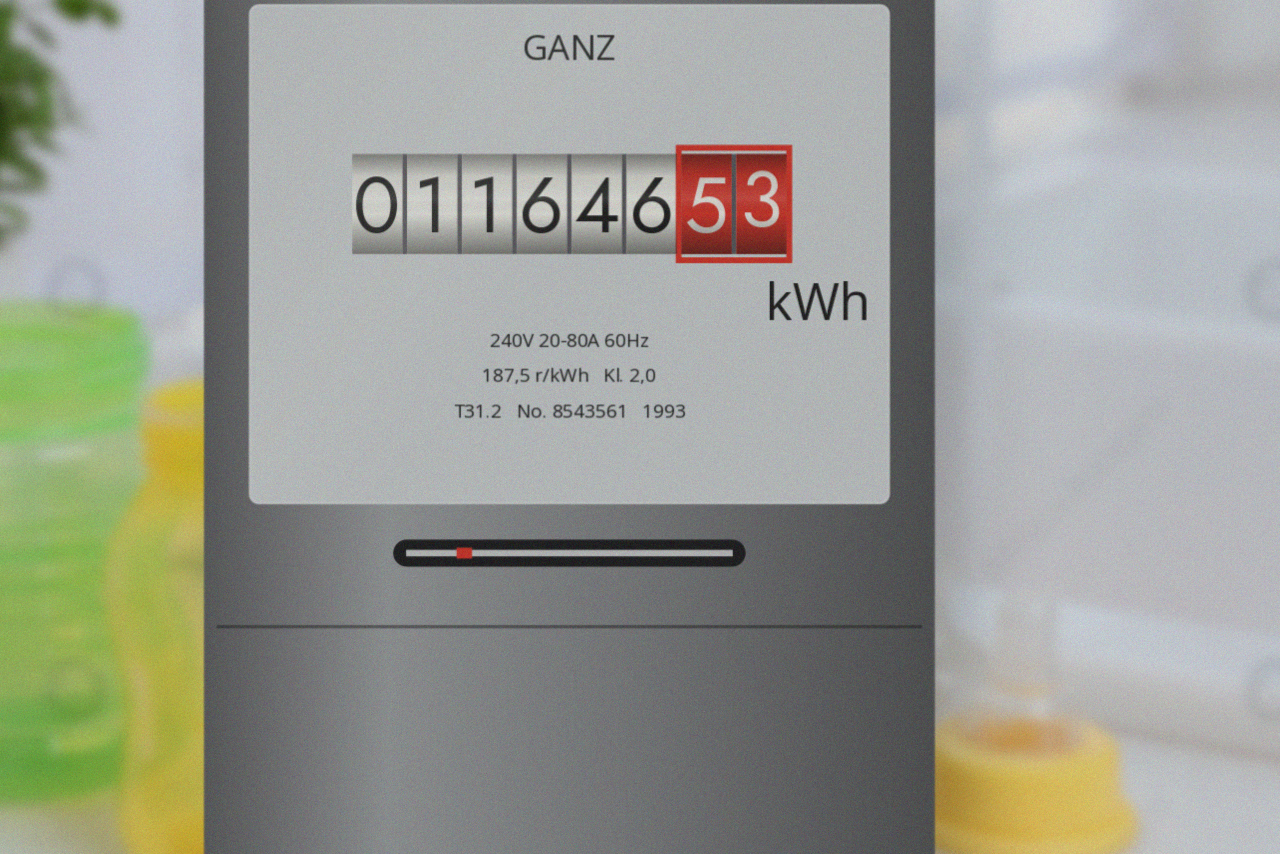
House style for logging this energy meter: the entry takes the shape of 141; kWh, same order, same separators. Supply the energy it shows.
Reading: 11646.53; kWh
